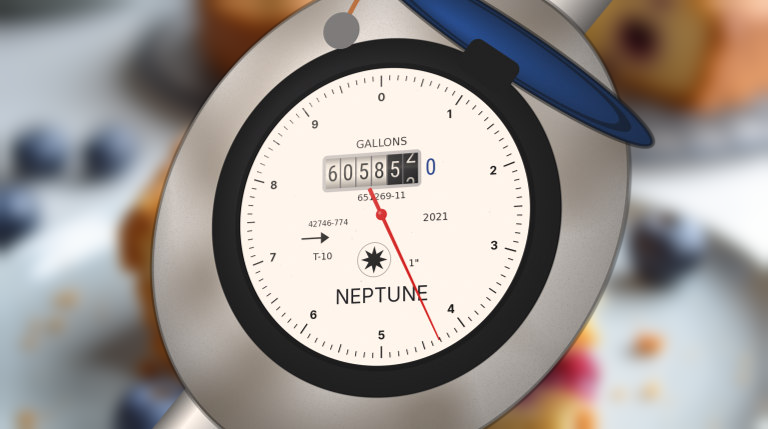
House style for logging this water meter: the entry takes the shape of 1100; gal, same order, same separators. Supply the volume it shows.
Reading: 6058524.3; gal
